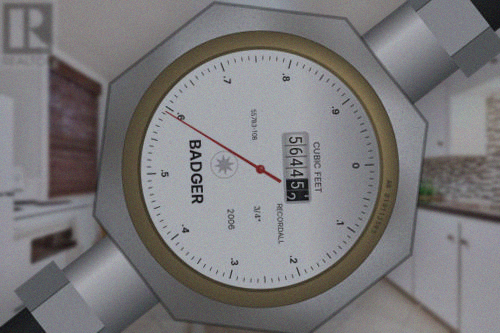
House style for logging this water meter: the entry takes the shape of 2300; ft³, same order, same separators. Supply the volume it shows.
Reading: 564451.59; ft³
